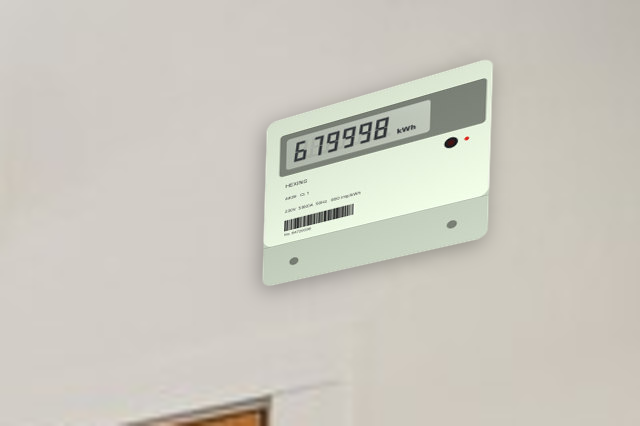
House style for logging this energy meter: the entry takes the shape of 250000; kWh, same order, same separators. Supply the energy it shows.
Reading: 679998; kWh
